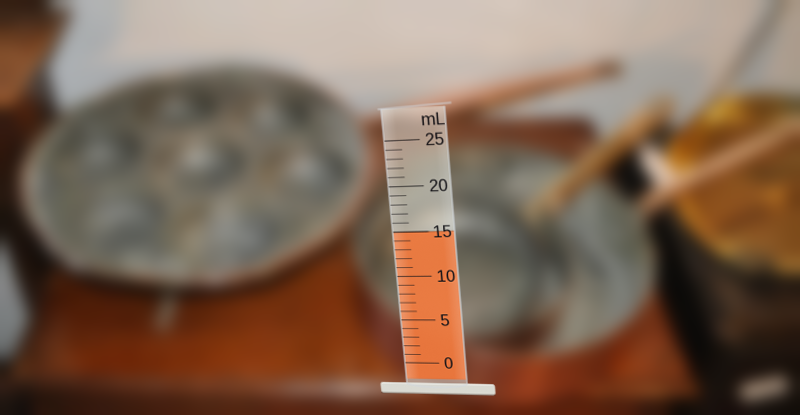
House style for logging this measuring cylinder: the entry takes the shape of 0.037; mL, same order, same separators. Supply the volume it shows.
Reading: 15; mL
